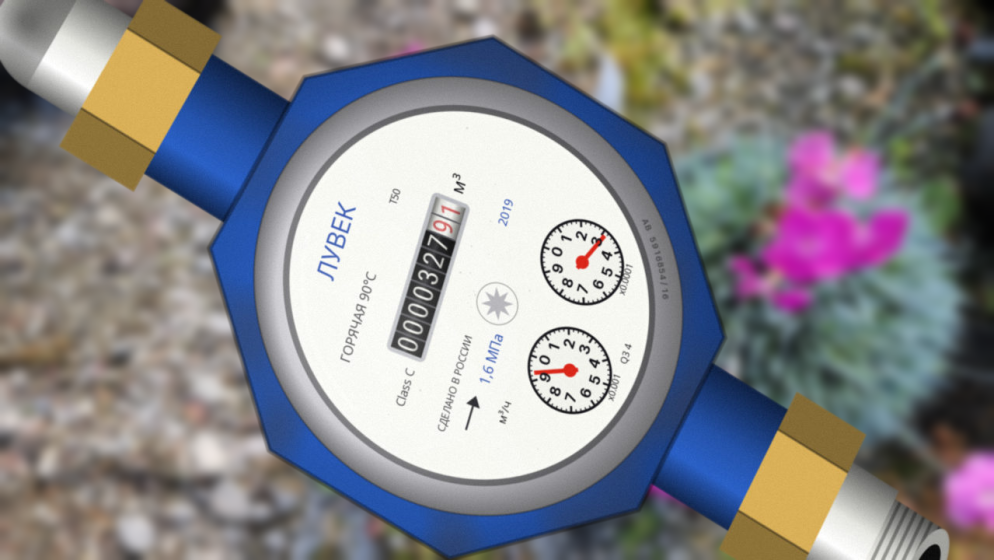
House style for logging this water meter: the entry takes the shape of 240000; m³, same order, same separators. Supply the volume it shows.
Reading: 327.9093; m³
